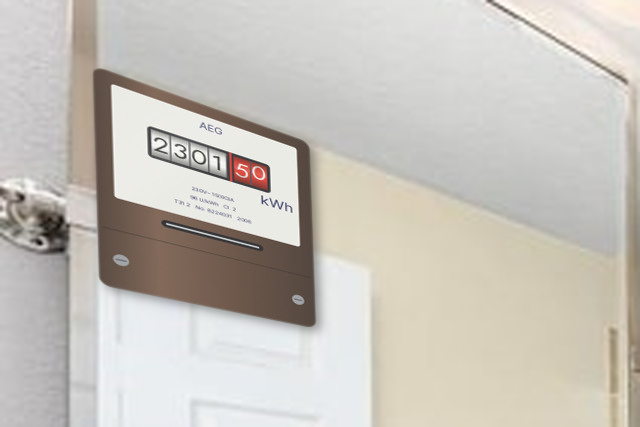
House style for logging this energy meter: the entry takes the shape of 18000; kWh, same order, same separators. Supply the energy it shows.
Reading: 2301.50; kWh
